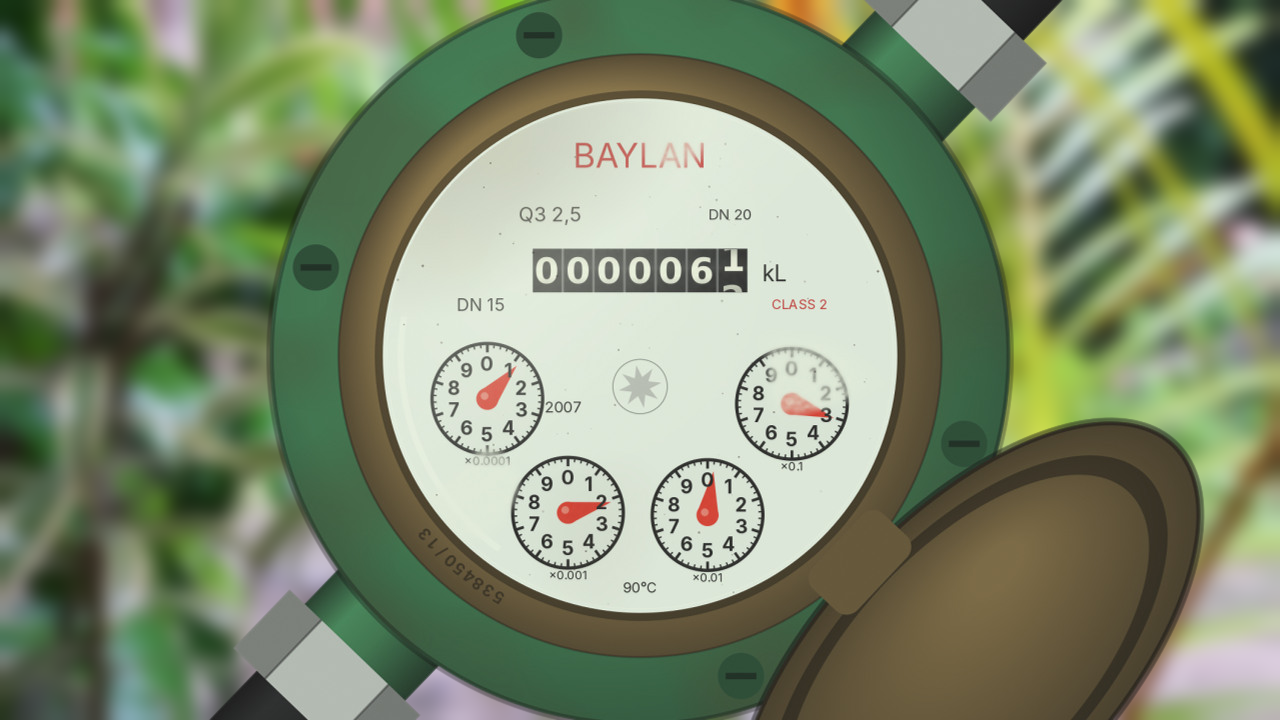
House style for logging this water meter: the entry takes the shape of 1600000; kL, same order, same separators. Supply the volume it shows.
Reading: 61.3021; kL
